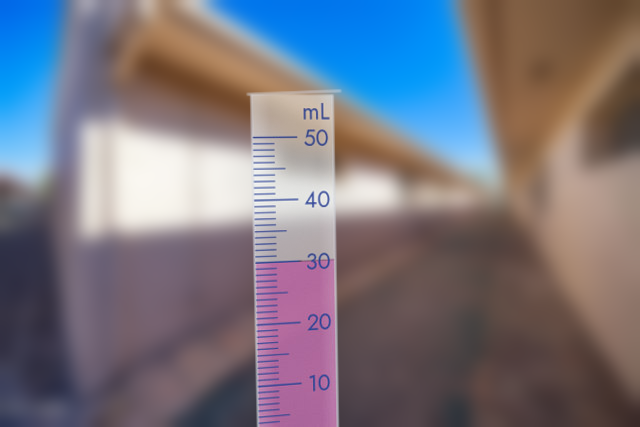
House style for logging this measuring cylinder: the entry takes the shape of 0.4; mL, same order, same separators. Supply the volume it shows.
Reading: 30; mL
